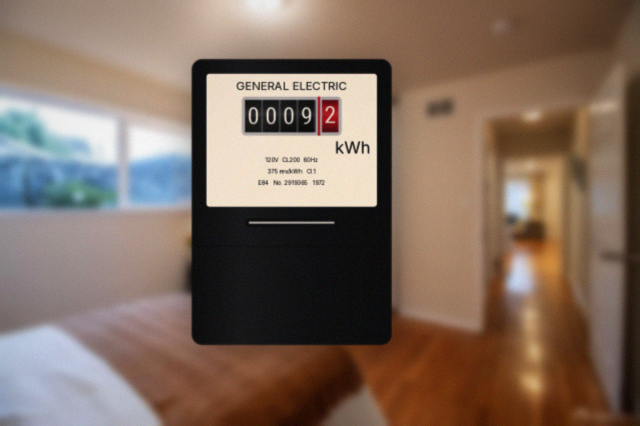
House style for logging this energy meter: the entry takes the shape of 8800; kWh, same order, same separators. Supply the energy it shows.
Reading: 9.2; kWh
